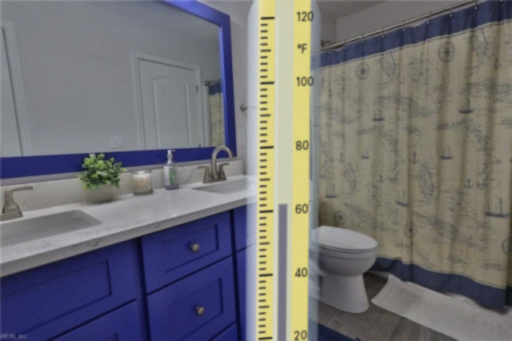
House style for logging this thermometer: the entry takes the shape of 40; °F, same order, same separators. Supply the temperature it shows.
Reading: 62; °F
